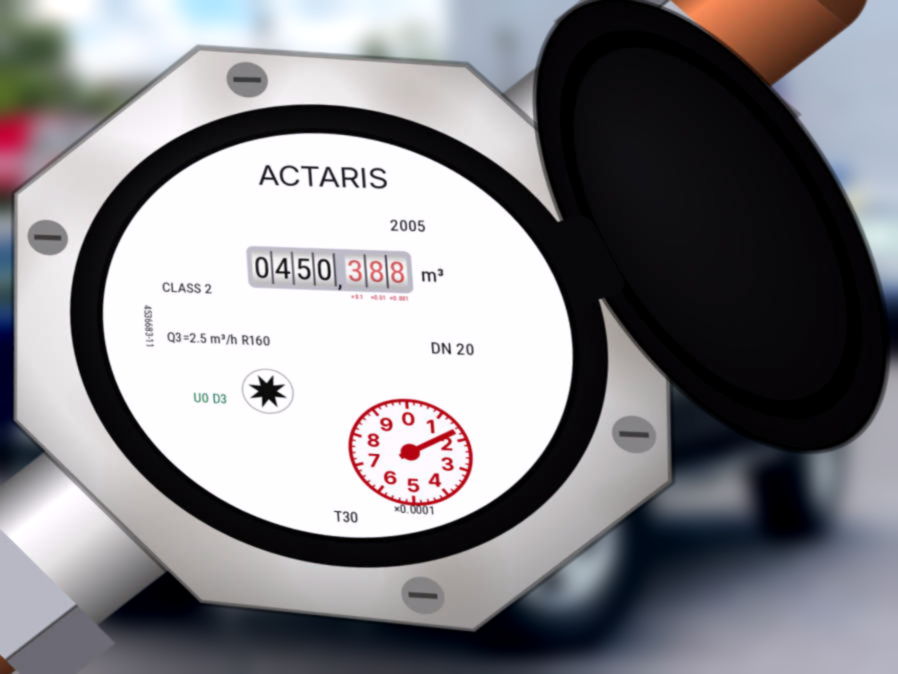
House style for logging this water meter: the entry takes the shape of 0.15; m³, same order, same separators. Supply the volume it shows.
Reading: 450.3881; m³
